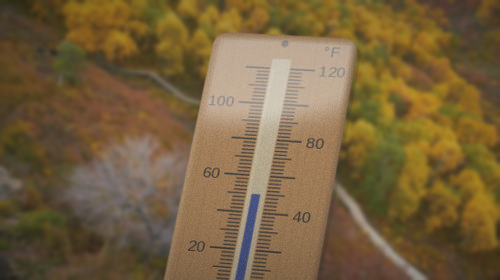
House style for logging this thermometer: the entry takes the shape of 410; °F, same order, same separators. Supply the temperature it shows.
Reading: 50; °F
